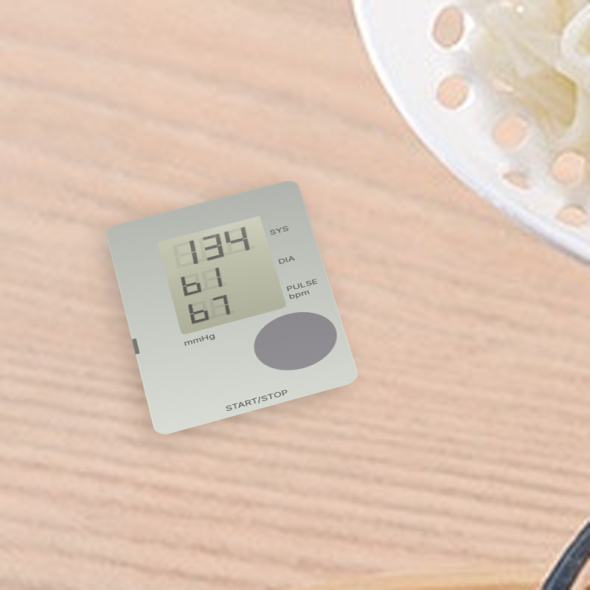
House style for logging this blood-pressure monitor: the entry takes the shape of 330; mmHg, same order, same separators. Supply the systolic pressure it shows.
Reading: 134; mmHg
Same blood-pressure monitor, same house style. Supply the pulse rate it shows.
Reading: 67; bpm
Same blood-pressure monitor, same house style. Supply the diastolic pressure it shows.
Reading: 61; mmHg
